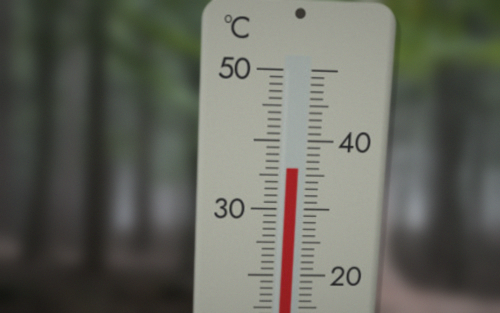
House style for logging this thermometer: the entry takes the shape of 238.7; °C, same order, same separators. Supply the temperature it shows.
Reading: 36; °C
